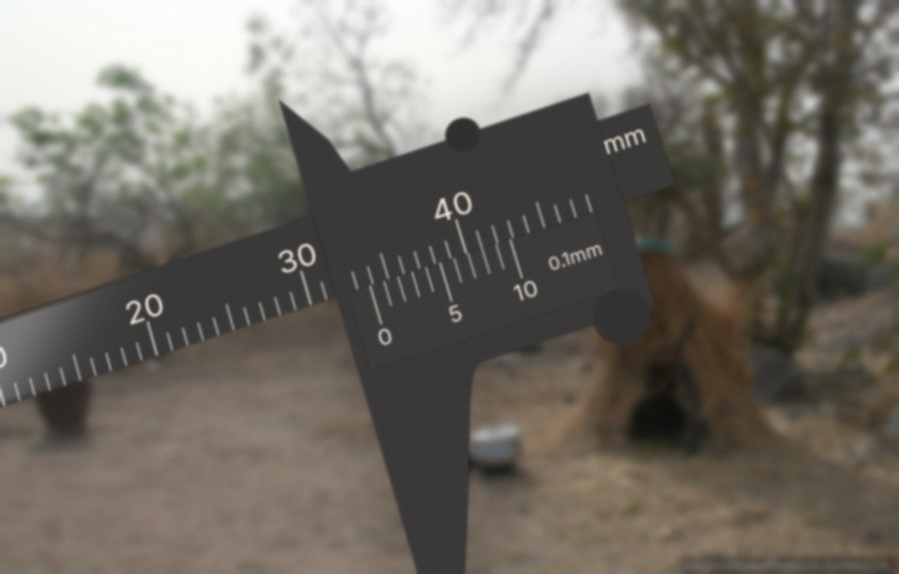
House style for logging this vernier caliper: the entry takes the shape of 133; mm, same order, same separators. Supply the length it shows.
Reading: 33.8; mm
